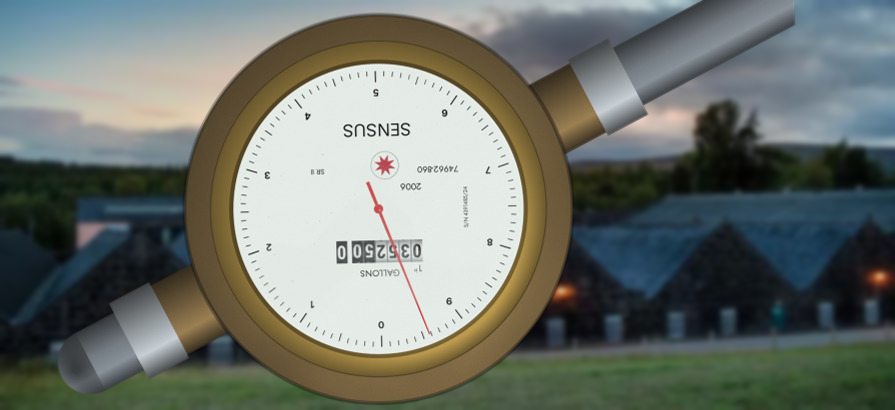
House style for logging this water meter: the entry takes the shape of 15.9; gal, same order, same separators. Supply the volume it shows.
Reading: 352499.4; gal
